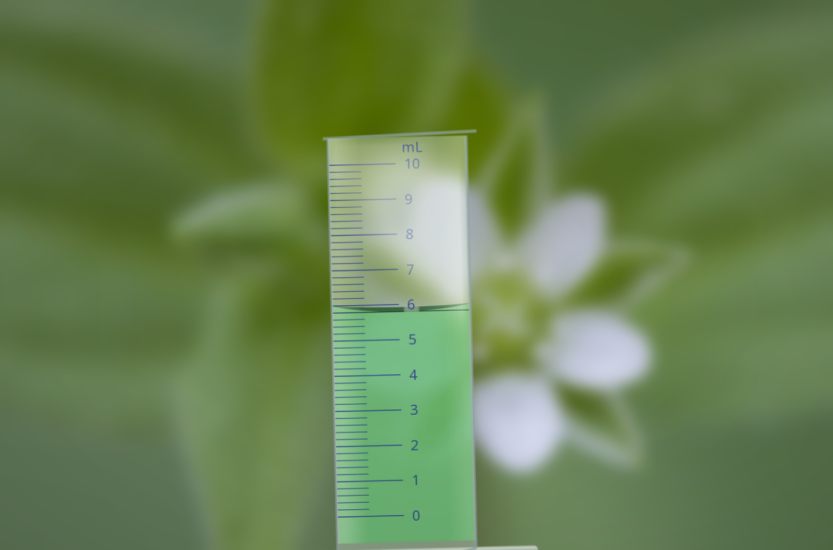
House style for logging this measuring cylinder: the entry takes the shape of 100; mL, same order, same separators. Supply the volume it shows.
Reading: 5.8; mL
